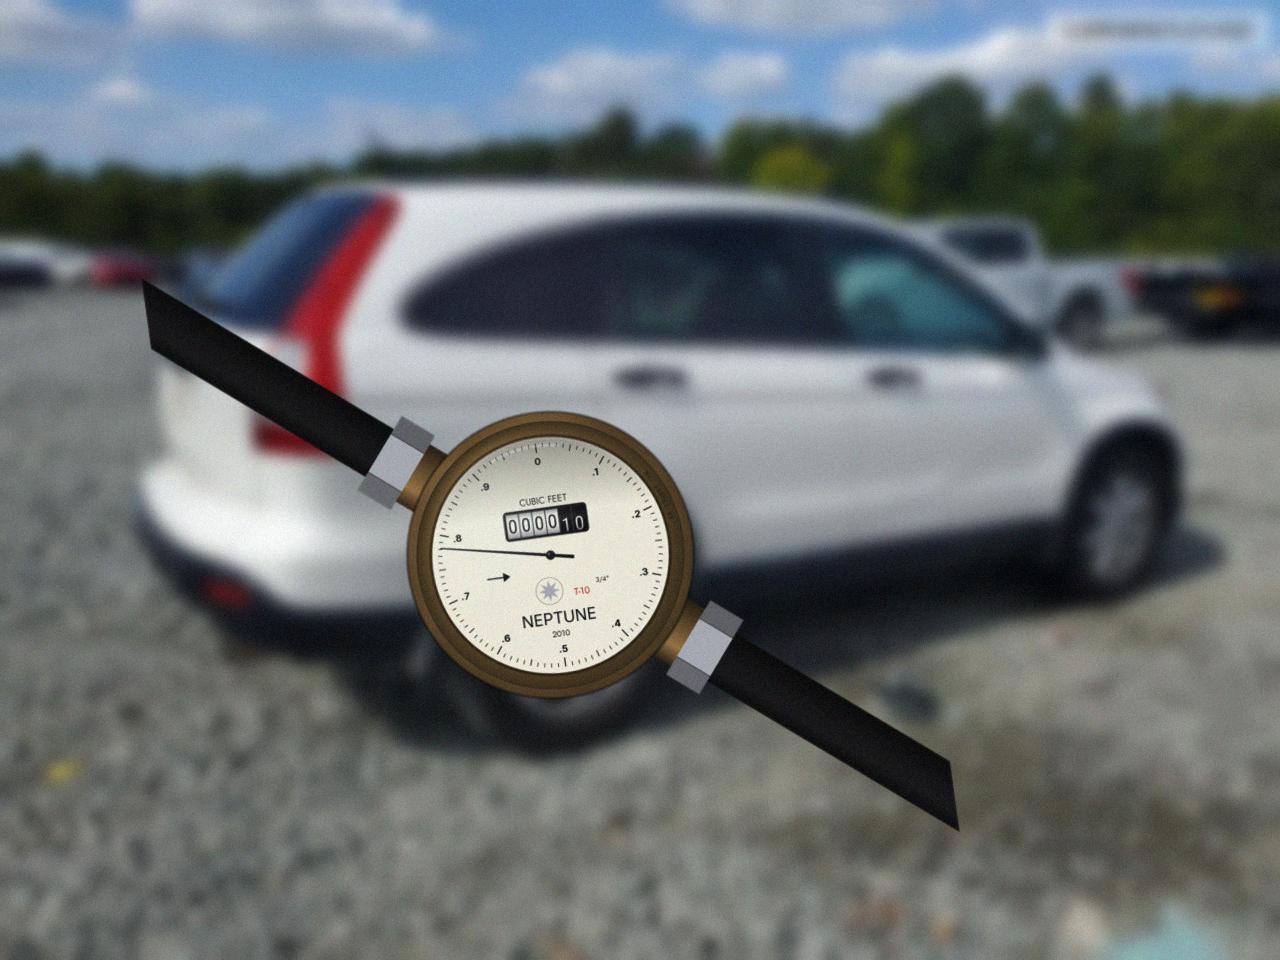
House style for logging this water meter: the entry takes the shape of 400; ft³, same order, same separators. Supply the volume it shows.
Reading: 9.78; ft³
